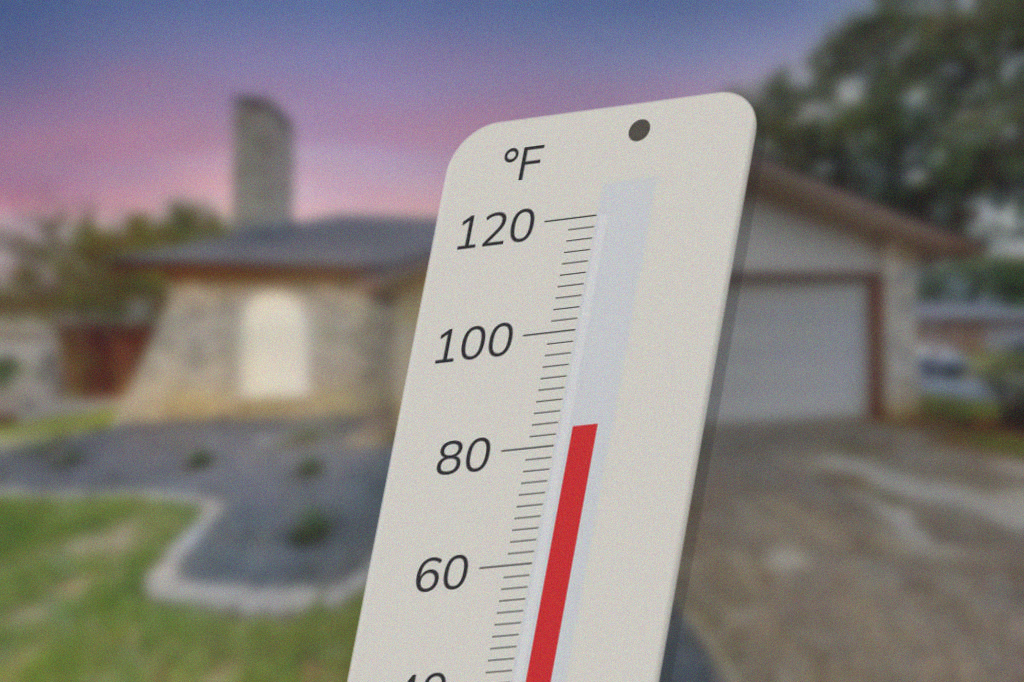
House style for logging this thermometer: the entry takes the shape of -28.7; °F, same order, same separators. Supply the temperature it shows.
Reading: 83; °F
